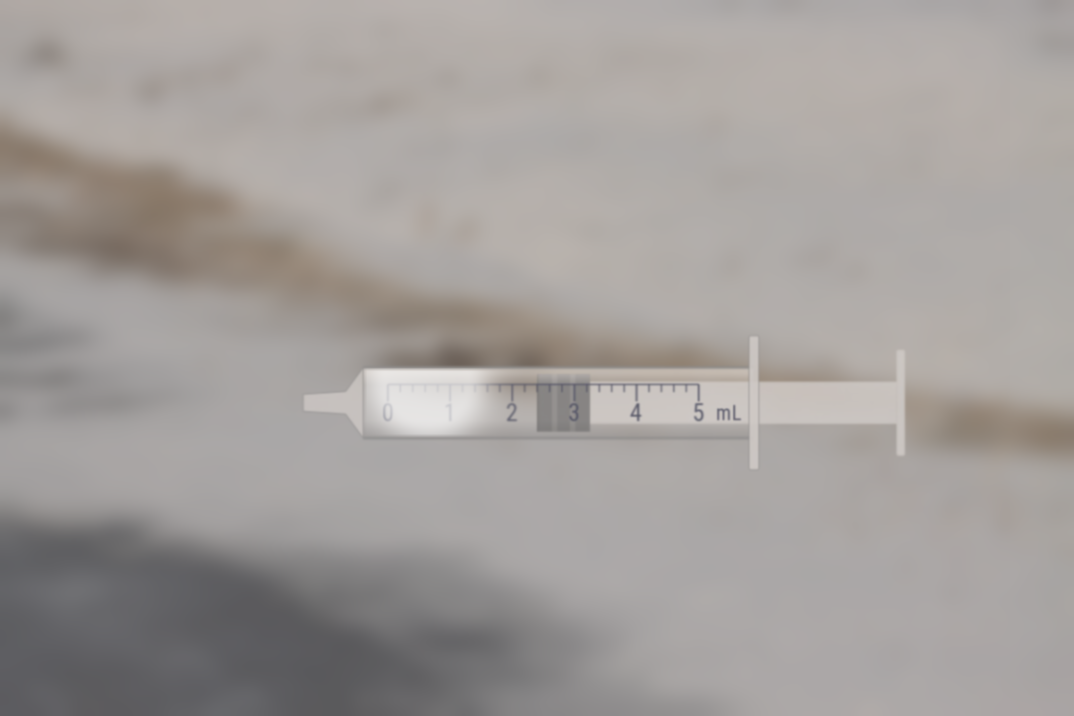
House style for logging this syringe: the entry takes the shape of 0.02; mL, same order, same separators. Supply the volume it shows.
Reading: 2.4; mL
